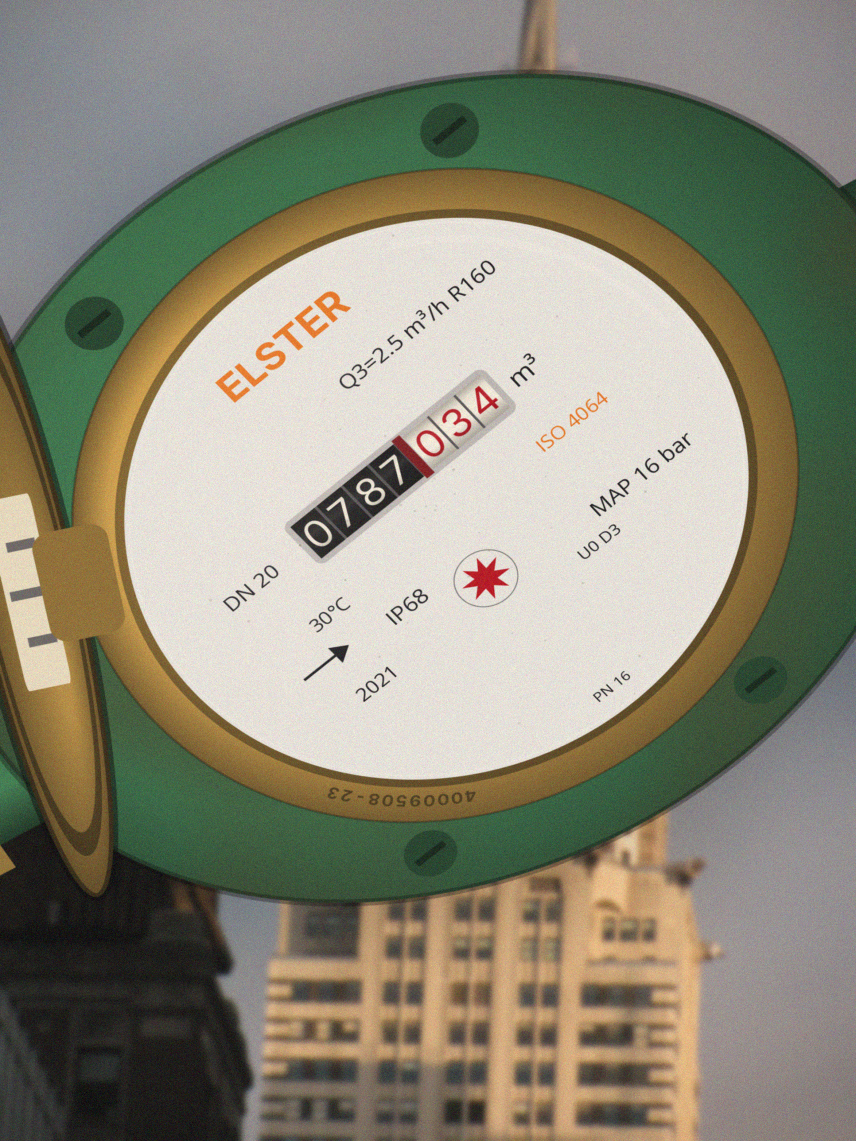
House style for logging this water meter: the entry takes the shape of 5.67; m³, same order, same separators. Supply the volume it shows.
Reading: 787.034; m³
